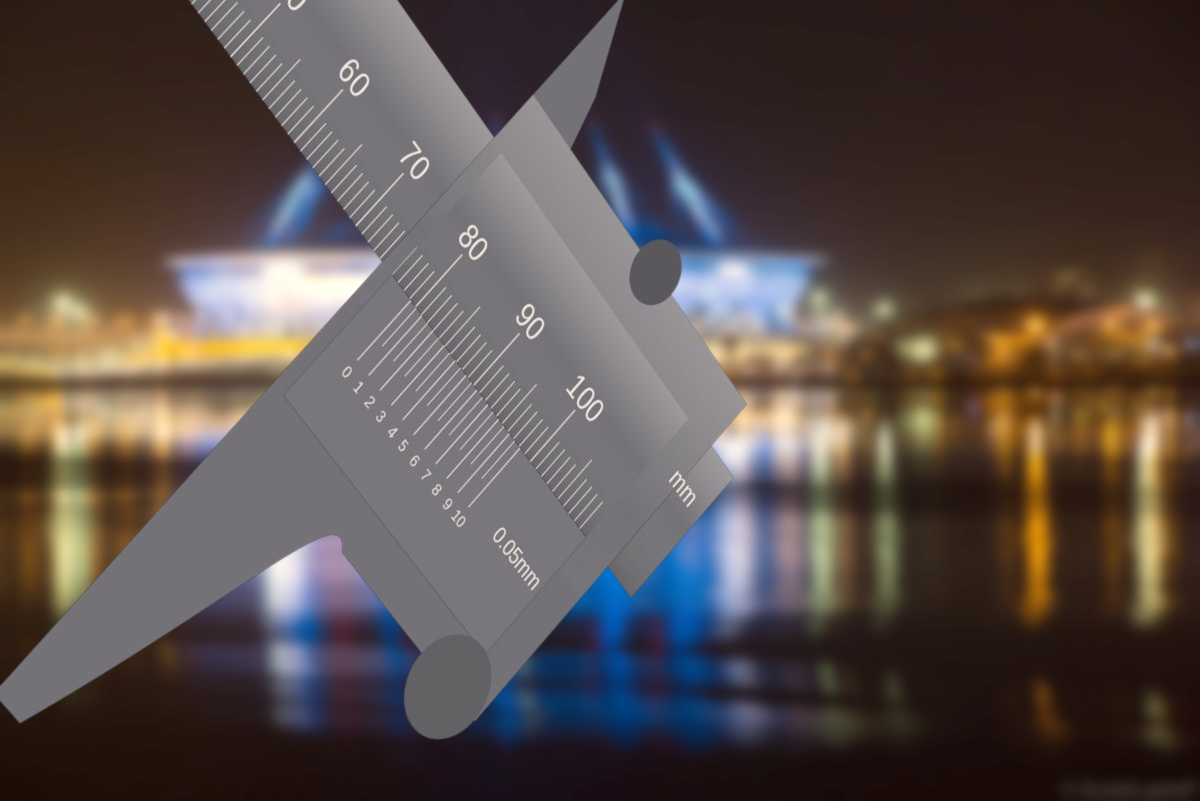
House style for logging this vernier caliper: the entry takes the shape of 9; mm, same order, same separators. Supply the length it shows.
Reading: 79.2; mm
